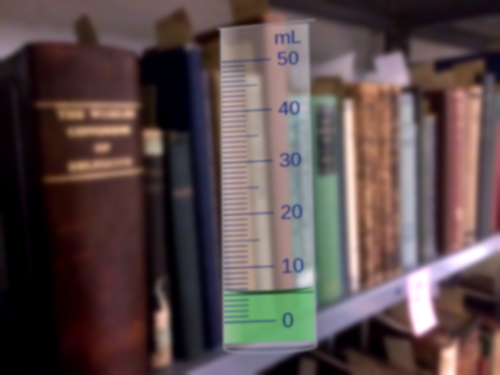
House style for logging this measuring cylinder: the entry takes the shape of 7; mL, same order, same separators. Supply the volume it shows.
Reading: 5; mL
